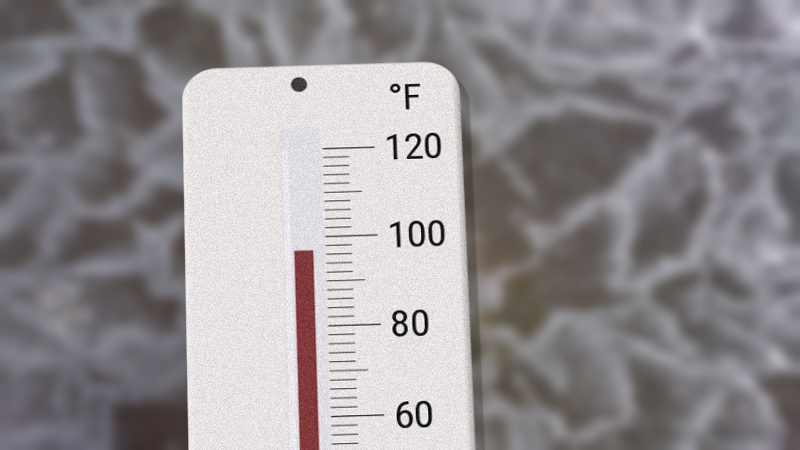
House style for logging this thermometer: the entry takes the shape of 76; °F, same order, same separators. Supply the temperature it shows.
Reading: 97; °F
